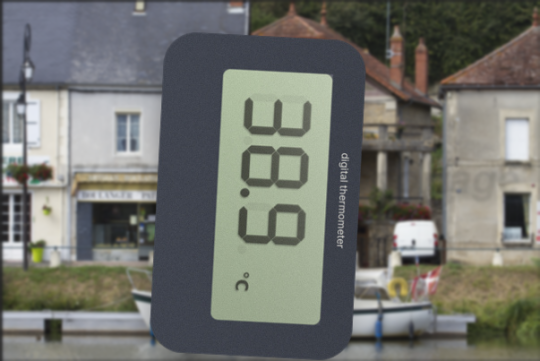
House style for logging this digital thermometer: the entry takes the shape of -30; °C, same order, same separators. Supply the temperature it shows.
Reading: 38.9; °C
